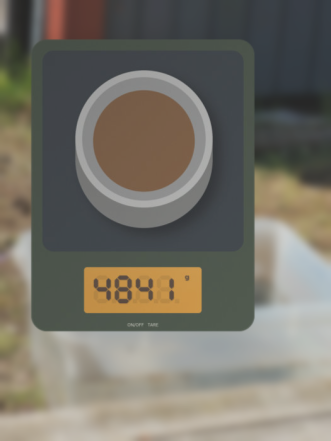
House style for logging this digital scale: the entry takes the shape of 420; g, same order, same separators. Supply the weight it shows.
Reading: 4841; g
